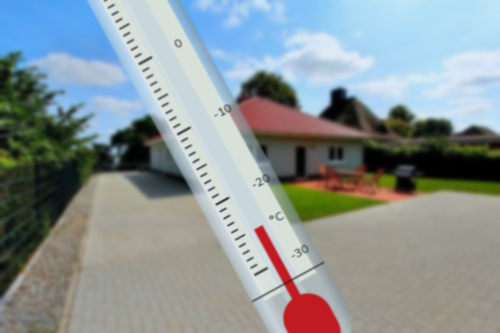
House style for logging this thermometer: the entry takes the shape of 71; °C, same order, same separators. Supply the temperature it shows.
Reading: -25; °C
